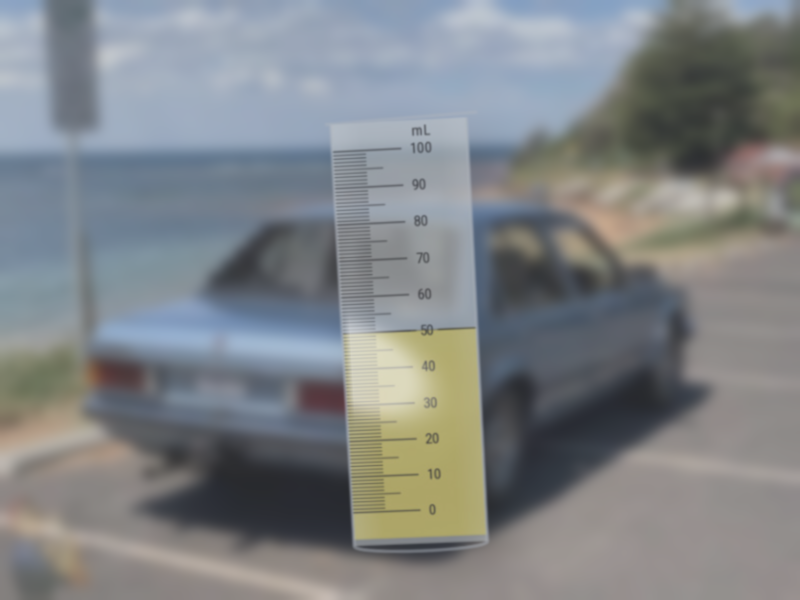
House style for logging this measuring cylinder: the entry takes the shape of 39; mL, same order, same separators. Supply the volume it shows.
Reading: 50; mL
